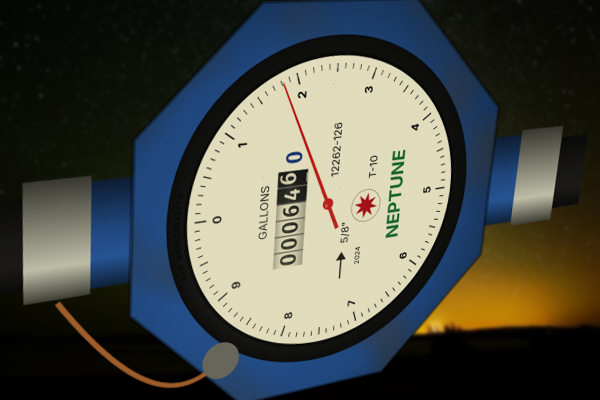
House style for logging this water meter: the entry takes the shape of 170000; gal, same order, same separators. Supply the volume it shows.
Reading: 6461.8; gal
